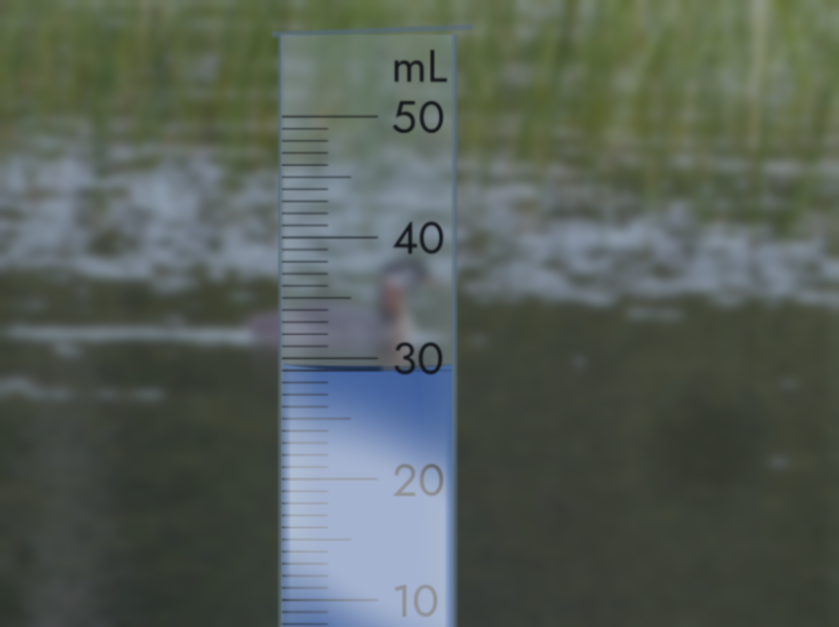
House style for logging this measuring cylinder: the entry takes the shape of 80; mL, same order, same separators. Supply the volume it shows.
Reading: 29; mL
